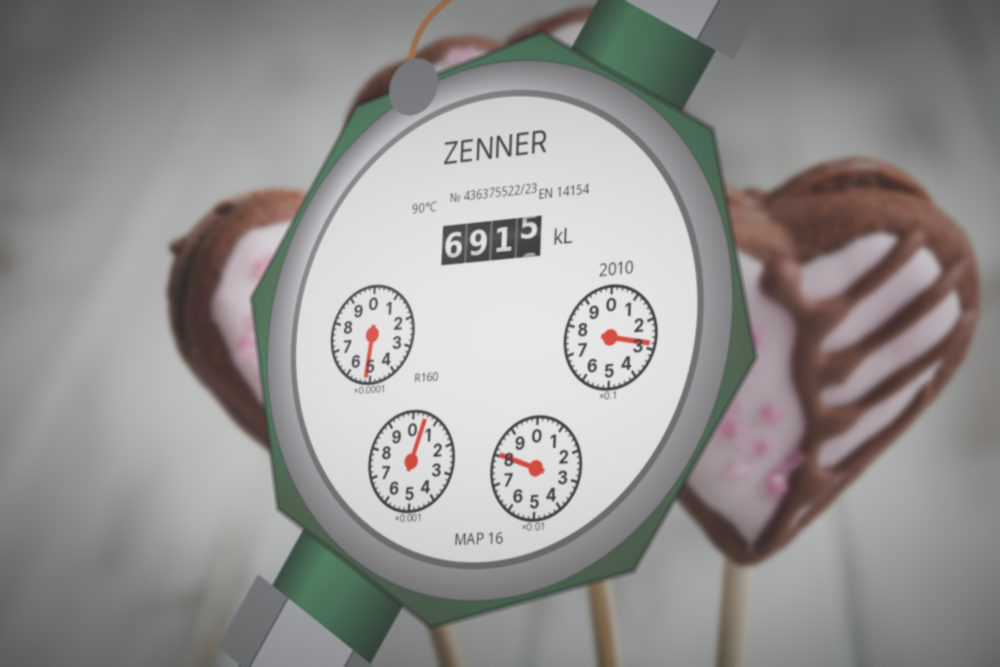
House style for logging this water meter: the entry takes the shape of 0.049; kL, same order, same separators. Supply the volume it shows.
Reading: 6915.2805; kL
